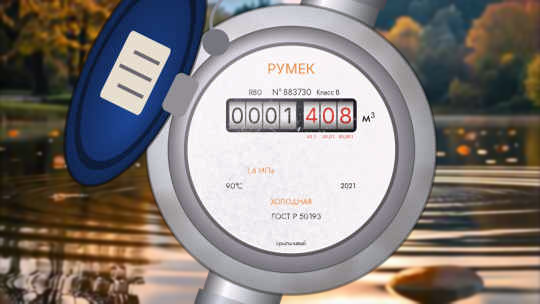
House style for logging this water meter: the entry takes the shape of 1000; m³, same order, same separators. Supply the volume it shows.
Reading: 1.408; m³
